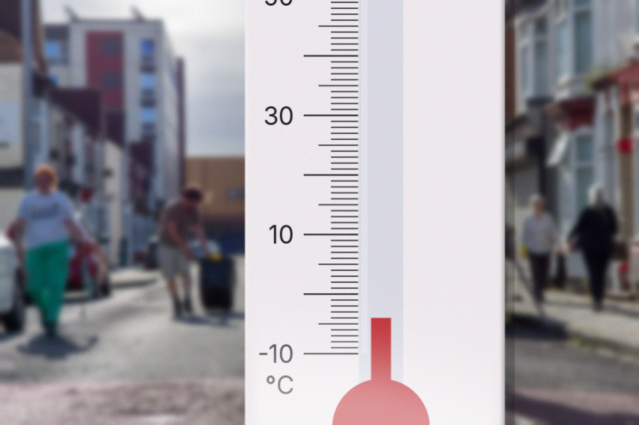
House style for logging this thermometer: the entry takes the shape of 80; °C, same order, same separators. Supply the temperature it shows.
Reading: -4; °C
